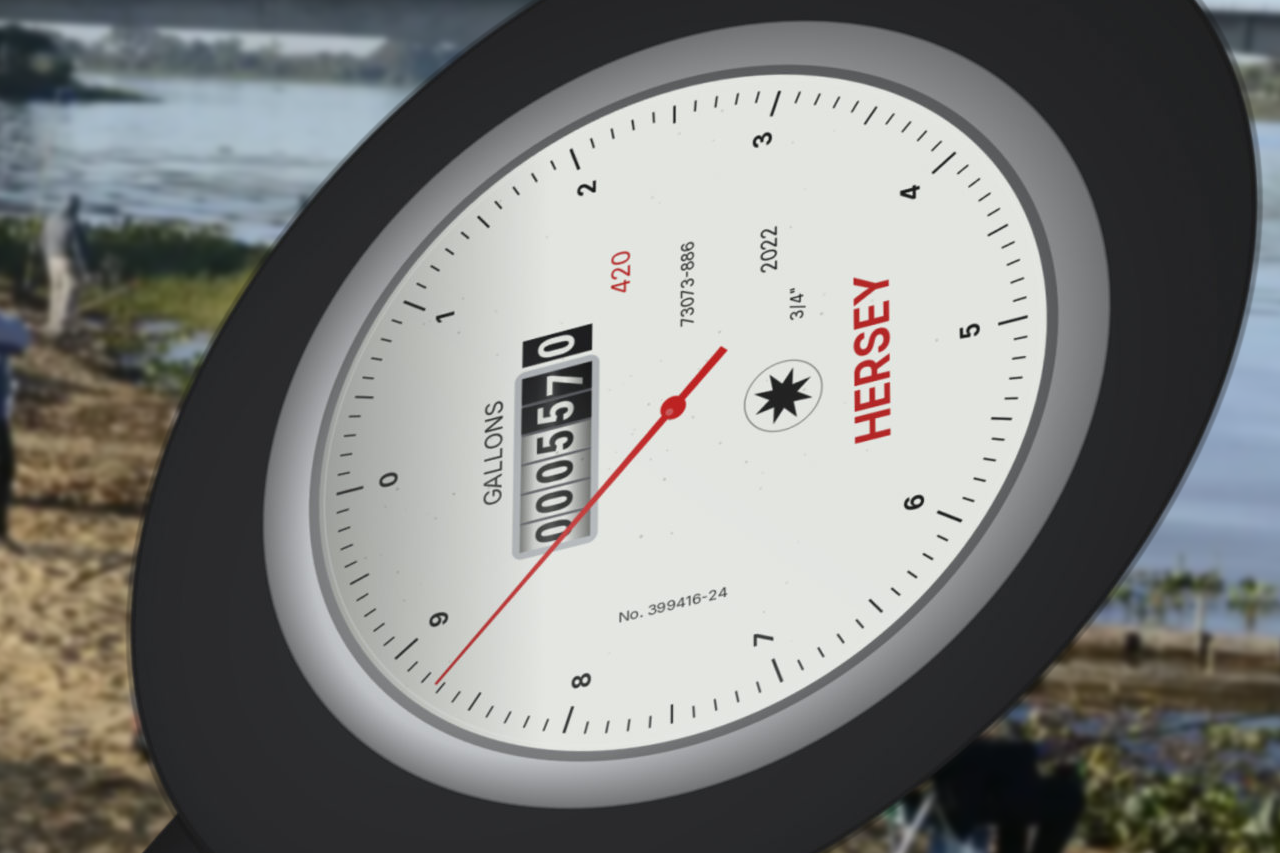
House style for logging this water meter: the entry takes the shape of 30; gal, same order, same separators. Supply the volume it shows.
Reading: 5568.7; gal
